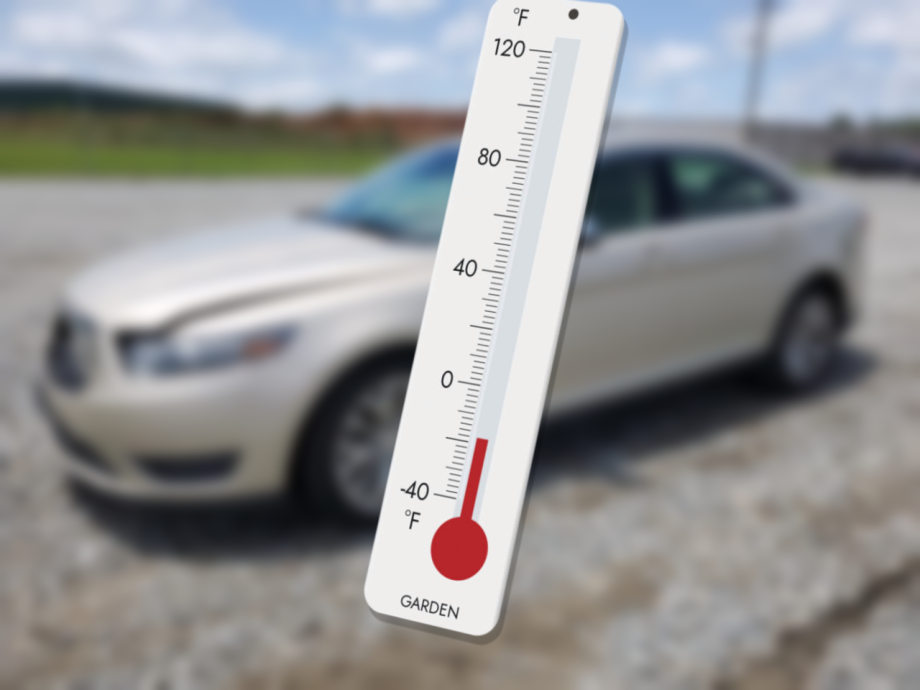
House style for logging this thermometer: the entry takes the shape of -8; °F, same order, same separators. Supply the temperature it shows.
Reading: -18; °F
